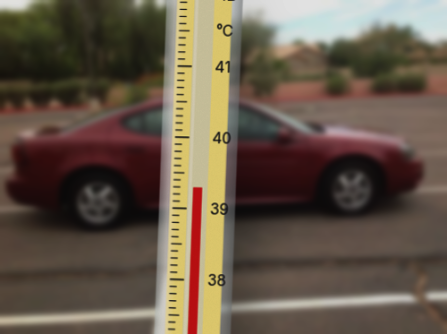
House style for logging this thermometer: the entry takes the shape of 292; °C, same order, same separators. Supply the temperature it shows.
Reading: 39.3; °C
